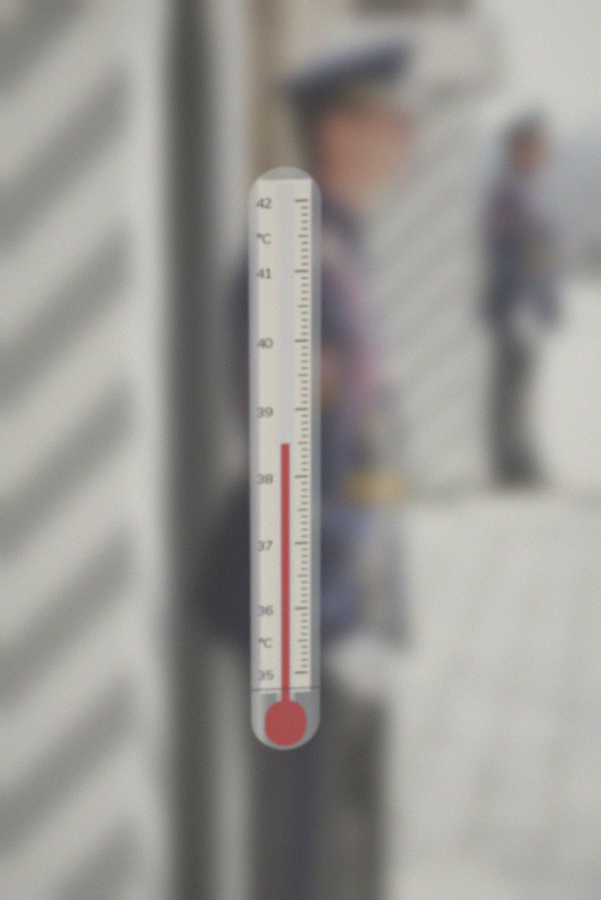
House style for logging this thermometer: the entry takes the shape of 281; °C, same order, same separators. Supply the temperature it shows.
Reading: 38.5; °C
